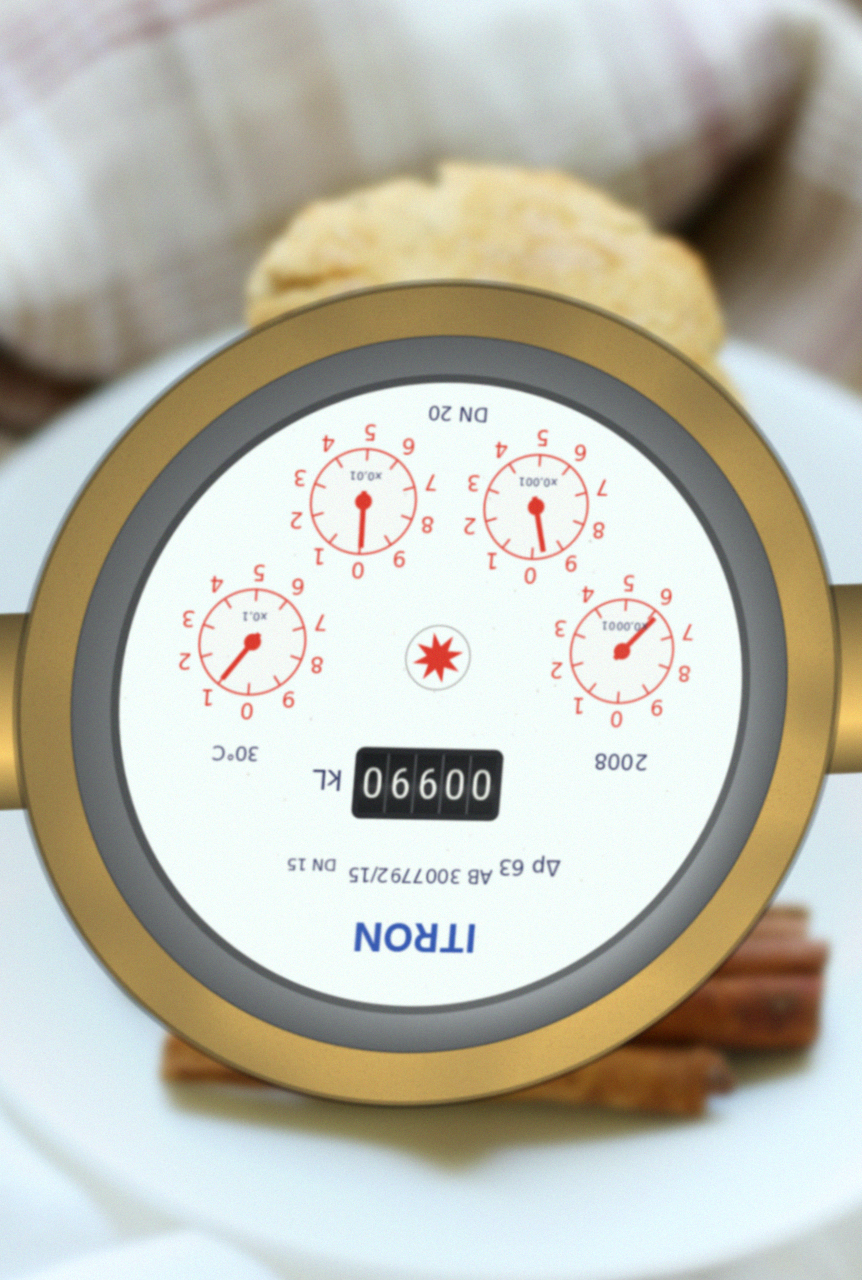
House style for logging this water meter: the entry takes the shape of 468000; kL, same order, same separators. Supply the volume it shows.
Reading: 990.0996; kL
